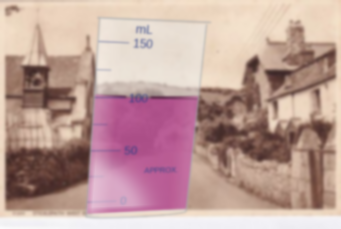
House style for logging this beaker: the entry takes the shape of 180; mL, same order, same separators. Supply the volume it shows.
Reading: 100; mL
